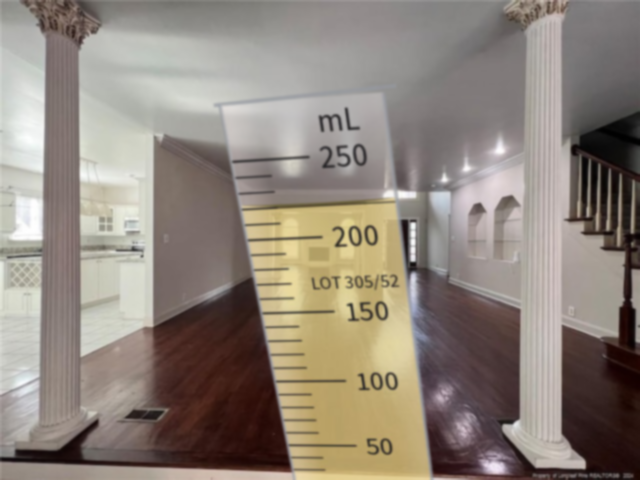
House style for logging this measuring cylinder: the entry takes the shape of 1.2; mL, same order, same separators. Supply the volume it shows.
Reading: 220; mL
